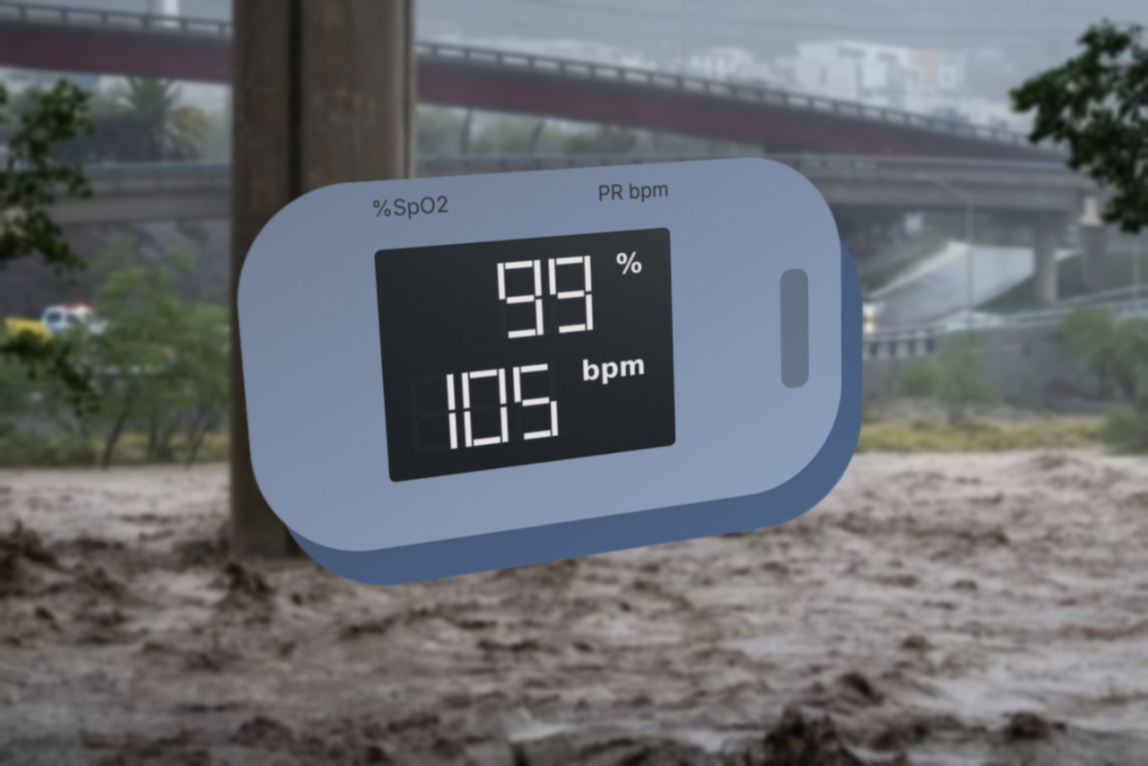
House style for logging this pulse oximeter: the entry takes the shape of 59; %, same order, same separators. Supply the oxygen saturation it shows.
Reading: 99; %
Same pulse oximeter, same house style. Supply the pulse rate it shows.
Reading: 105; bpm
